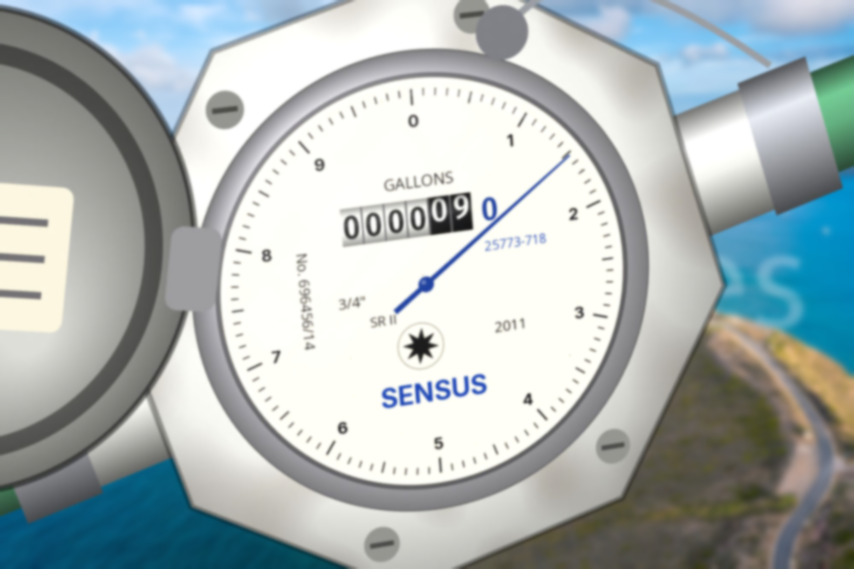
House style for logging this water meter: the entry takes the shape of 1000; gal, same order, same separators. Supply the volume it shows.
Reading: 91.5; gal
